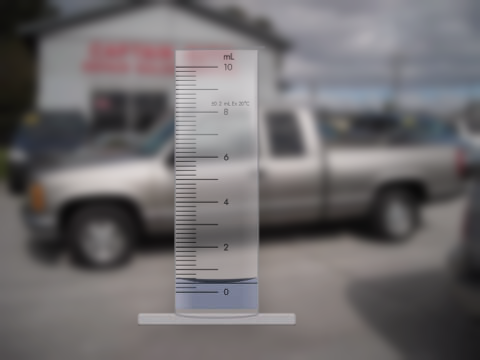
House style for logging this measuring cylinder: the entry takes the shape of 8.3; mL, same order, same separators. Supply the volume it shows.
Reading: 0.4; mL
